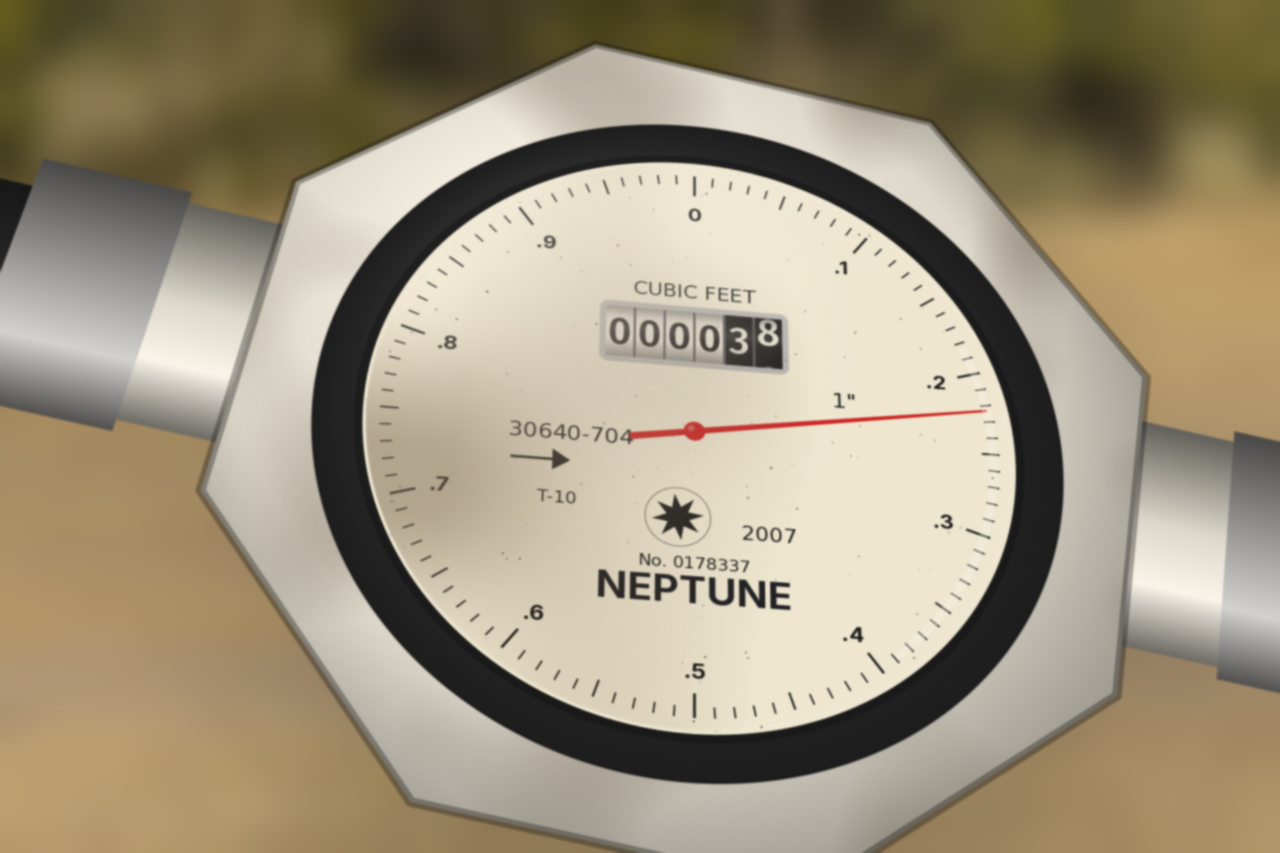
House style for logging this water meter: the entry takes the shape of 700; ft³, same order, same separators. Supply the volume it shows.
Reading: 38.22; ft³
